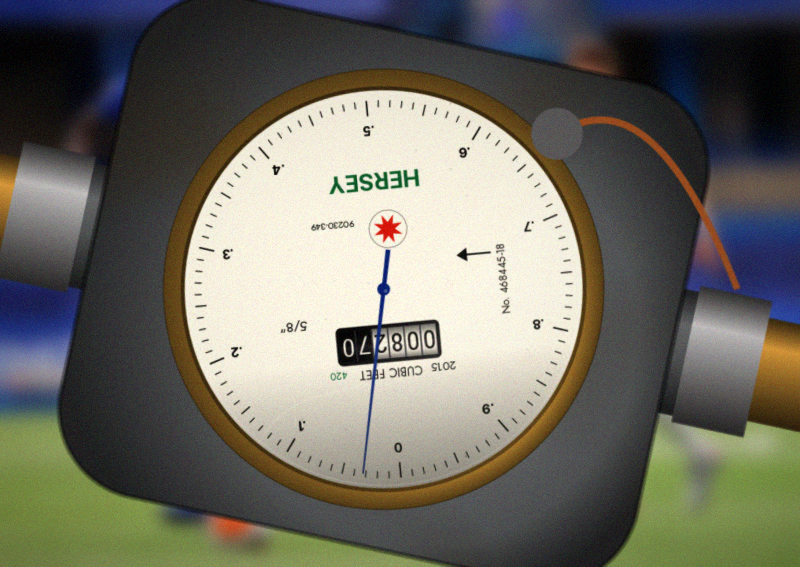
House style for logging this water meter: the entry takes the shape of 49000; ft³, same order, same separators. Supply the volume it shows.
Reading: 8270.03; ft³
